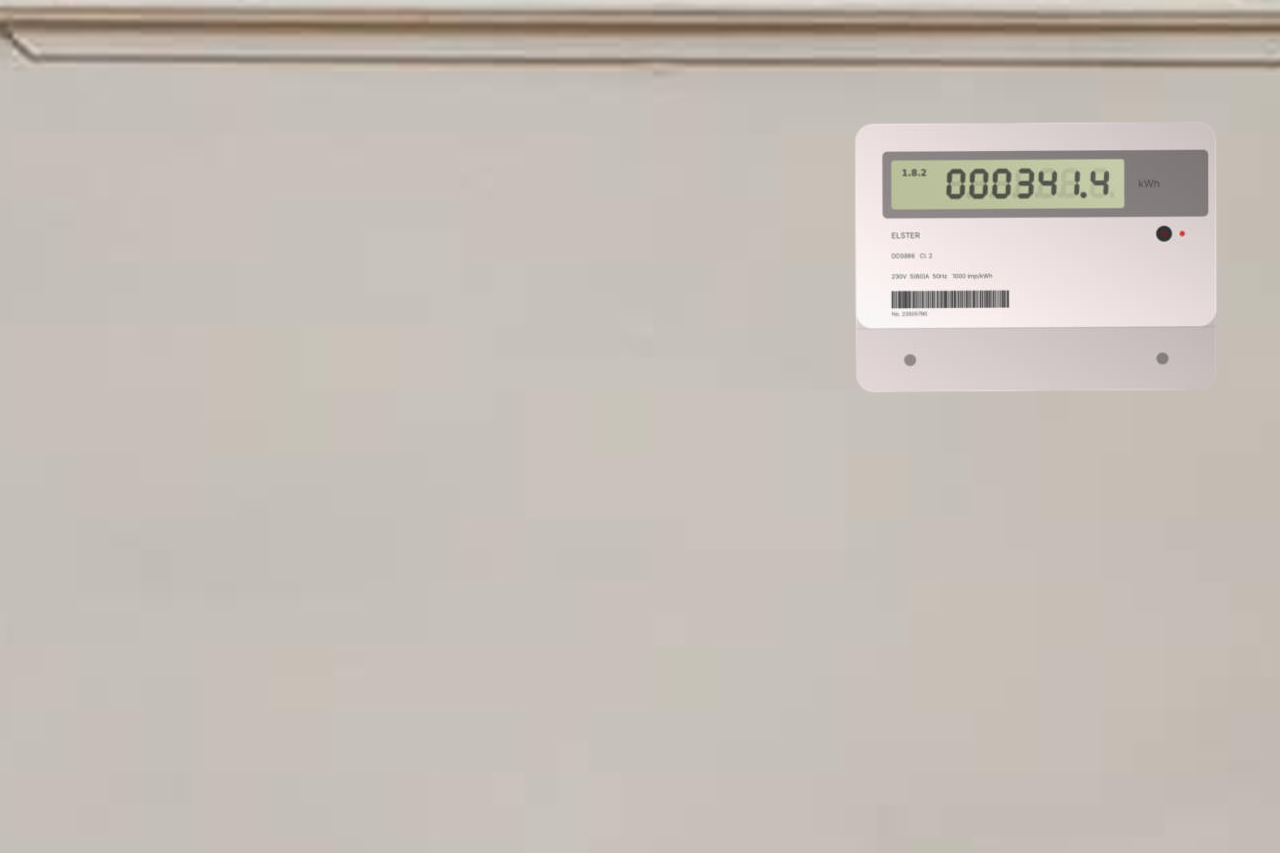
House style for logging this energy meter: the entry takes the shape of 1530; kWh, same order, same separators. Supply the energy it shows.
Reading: 341.4; kWh
